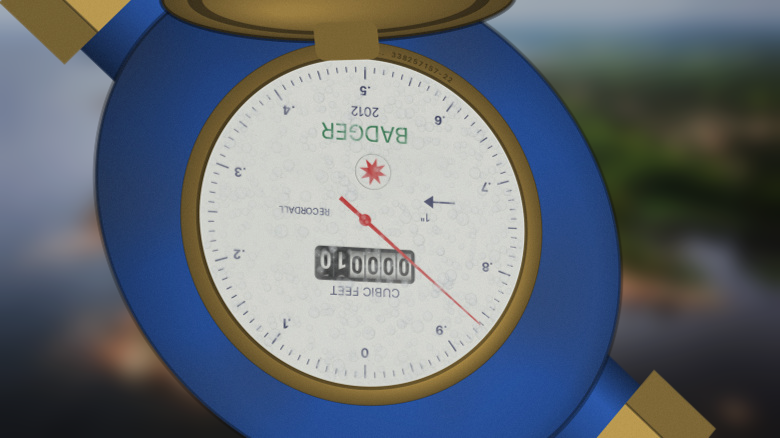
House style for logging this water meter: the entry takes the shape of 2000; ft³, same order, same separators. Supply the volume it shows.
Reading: 9.86; ft³
